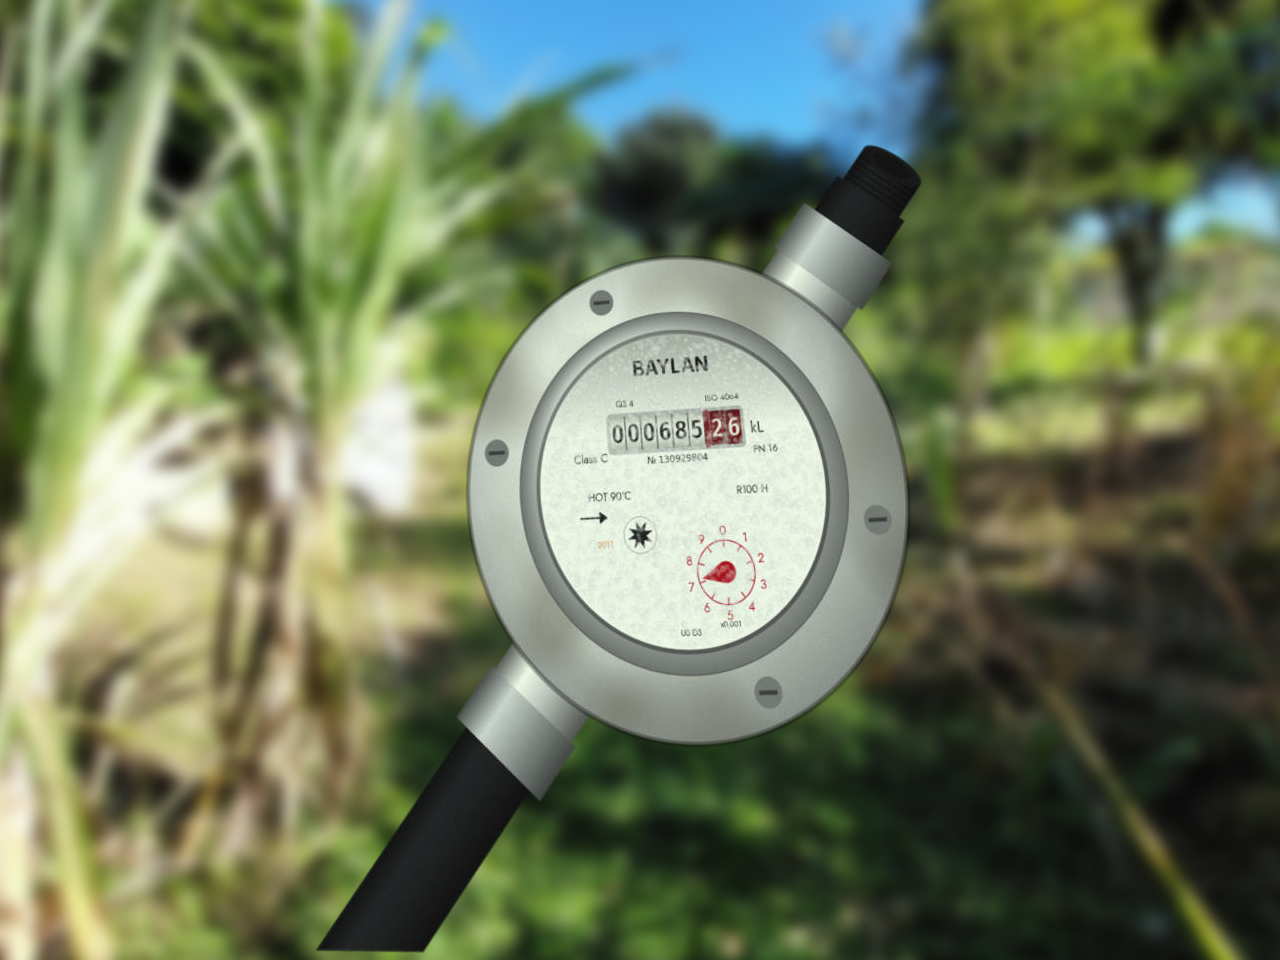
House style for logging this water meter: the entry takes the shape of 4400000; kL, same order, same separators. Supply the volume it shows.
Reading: 685.267; kL
